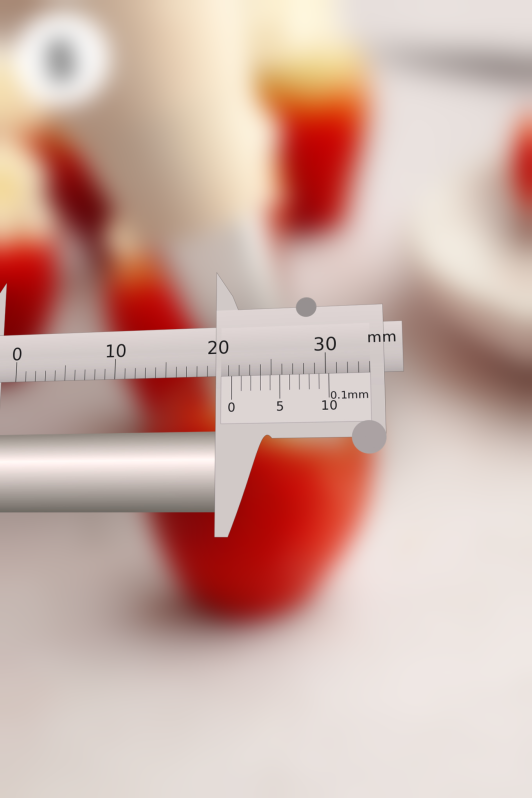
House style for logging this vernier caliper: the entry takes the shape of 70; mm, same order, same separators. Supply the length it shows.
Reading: 21.3; mm
